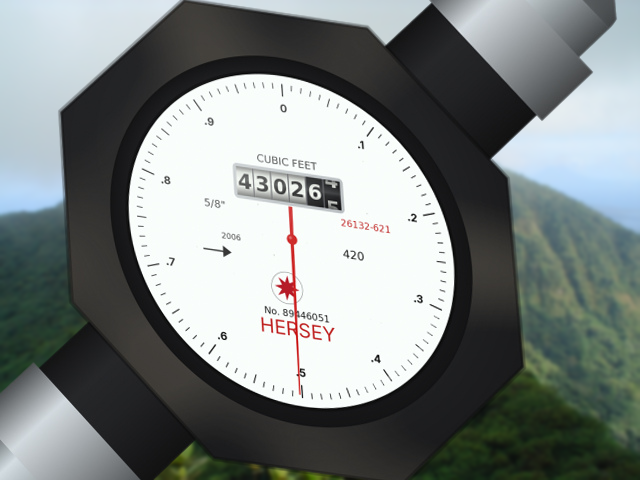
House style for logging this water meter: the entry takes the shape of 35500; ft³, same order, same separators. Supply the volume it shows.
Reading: 430264.50; ft³
